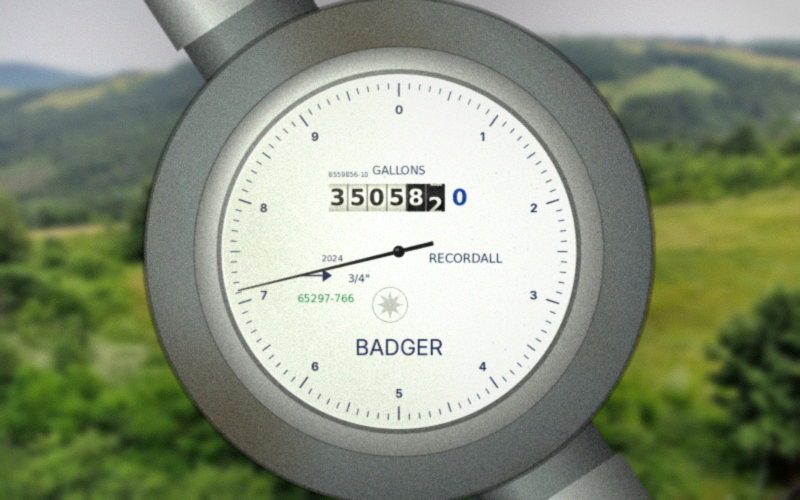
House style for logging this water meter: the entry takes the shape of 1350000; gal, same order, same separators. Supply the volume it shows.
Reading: 3505817.1; gal
